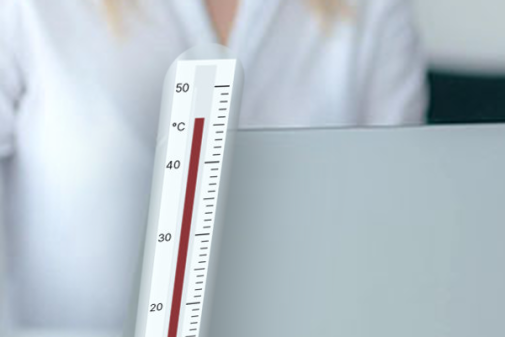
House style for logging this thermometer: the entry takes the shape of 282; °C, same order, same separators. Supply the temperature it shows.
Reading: 46; °C
